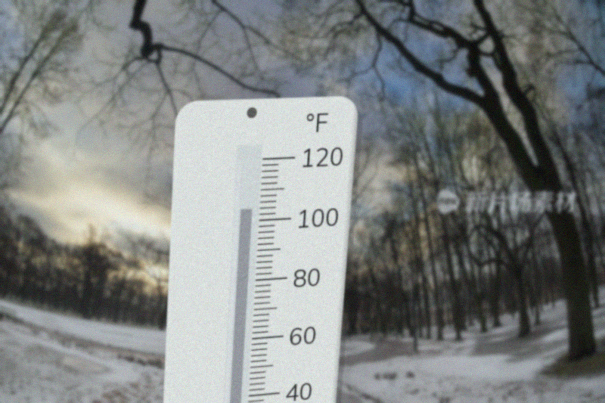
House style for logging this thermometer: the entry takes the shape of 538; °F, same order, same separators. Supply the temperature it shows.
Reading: 104; °F
